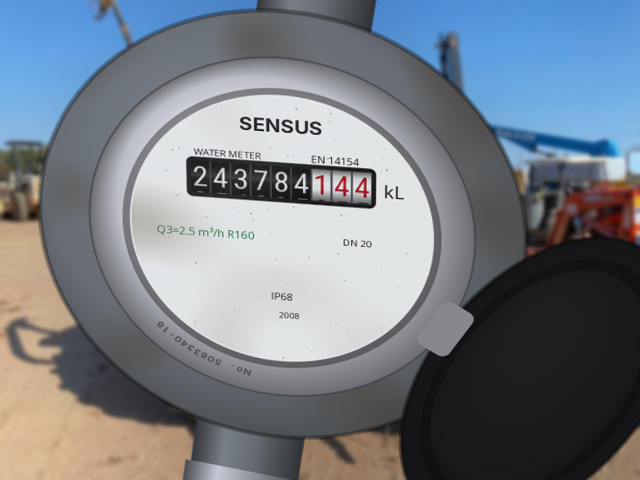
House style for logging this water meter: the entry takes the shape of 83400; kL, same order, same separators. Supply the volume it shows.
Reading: 243784.144; kL
